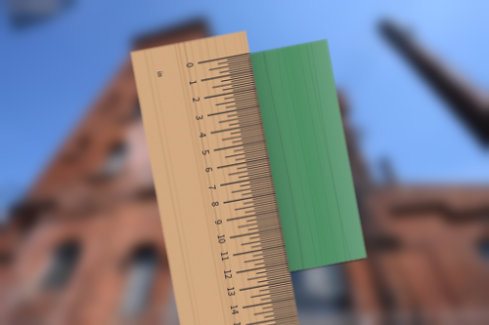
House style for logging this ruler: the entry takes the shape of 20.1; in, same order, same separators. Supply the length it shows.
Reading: 12.5; in
